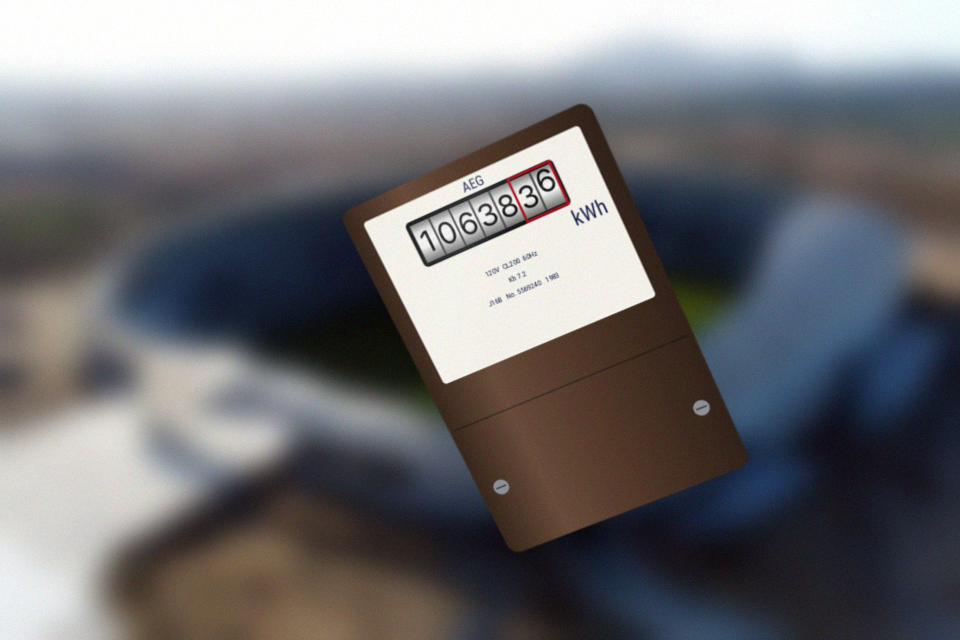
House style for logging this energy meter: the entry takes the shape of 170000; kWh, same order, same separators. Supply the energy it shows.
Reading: 10638.36; kWh
